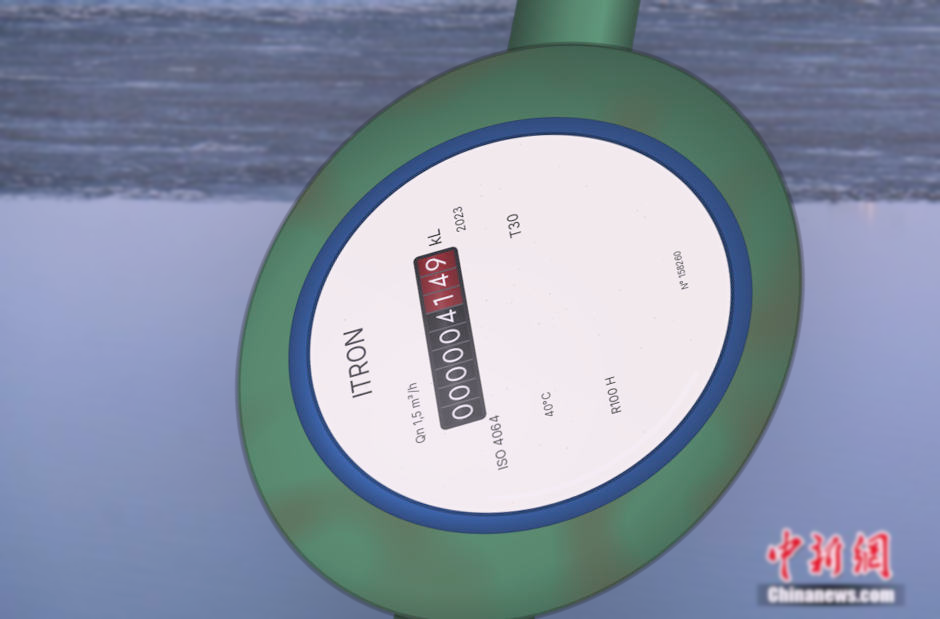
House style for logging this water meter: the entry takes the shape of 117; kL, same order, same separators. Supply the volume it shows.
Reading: 4.149; kL
